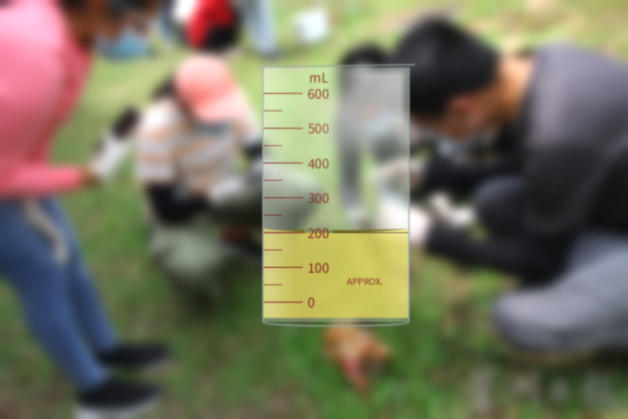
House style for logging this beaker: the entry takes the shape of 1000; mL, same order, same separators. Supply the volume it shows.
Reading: 200; mL
